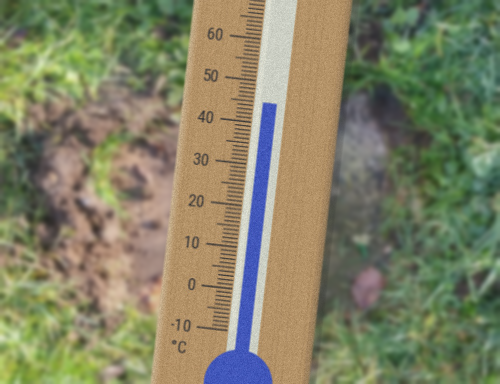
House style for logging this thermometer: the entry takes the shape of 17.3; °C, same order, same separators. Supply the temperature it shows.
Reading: 45; °C
